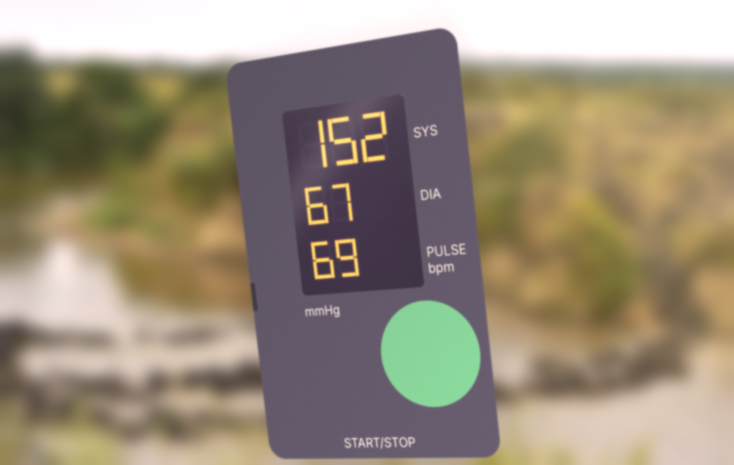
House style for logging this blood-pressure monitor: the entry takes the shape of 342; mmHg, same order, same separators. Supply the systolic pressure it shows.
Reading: 152; mmHg
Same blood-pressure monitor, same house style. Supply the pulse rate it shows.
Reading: 69; bpm
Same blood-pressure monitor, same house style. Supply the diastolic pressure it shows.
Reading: 67; mmHg
